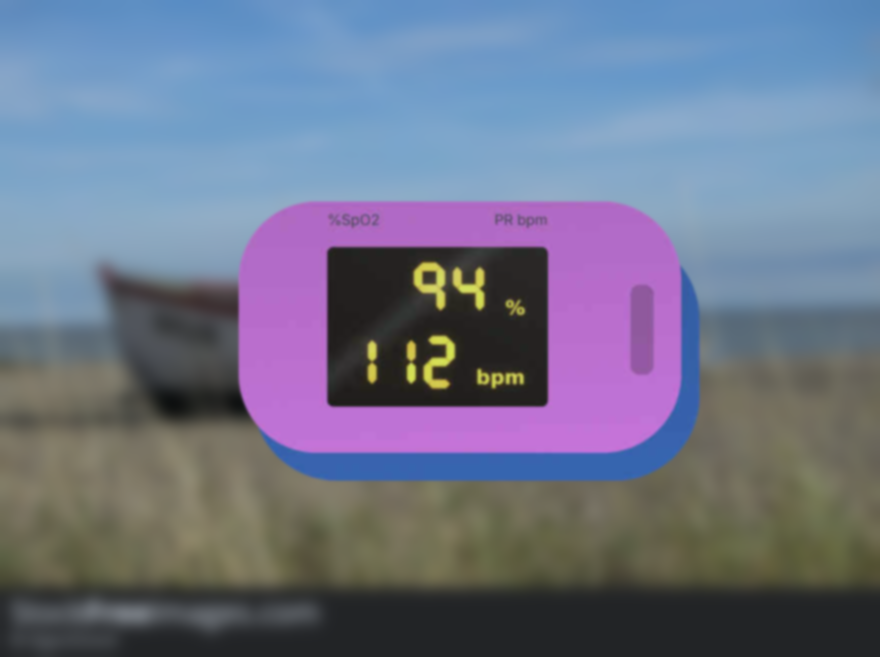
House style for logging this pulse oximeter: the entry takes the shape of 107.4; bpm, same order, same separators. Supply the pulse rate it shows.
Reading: 112; bpm
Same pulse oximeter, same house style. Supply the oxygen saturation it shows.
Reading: 94; %
